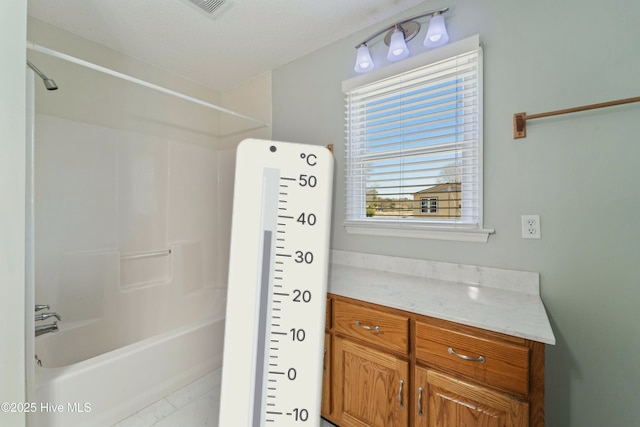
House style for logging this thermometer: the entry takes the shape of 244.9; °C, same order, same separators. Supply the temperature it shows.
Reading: 36; °C
